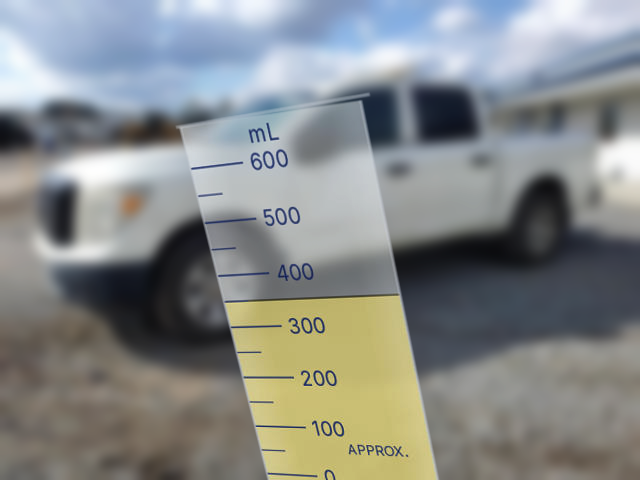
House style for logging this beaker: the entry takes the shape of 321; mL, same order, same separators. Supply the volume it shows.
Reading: 350; mL
